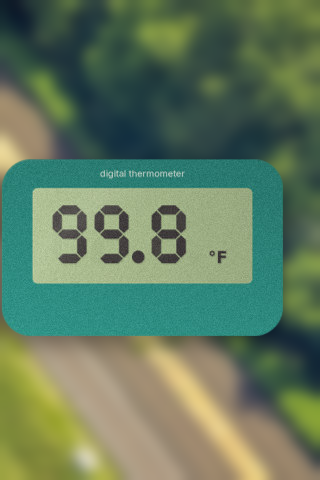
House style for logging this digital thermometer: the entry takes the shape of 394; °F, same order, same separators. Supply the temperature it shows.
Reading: 99.8; °F
